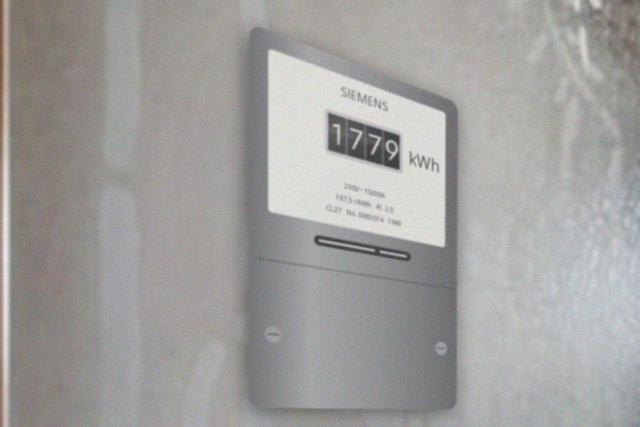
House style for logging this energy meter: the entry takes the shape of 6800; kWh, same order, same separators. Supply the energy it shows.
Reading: 1779; kWh
